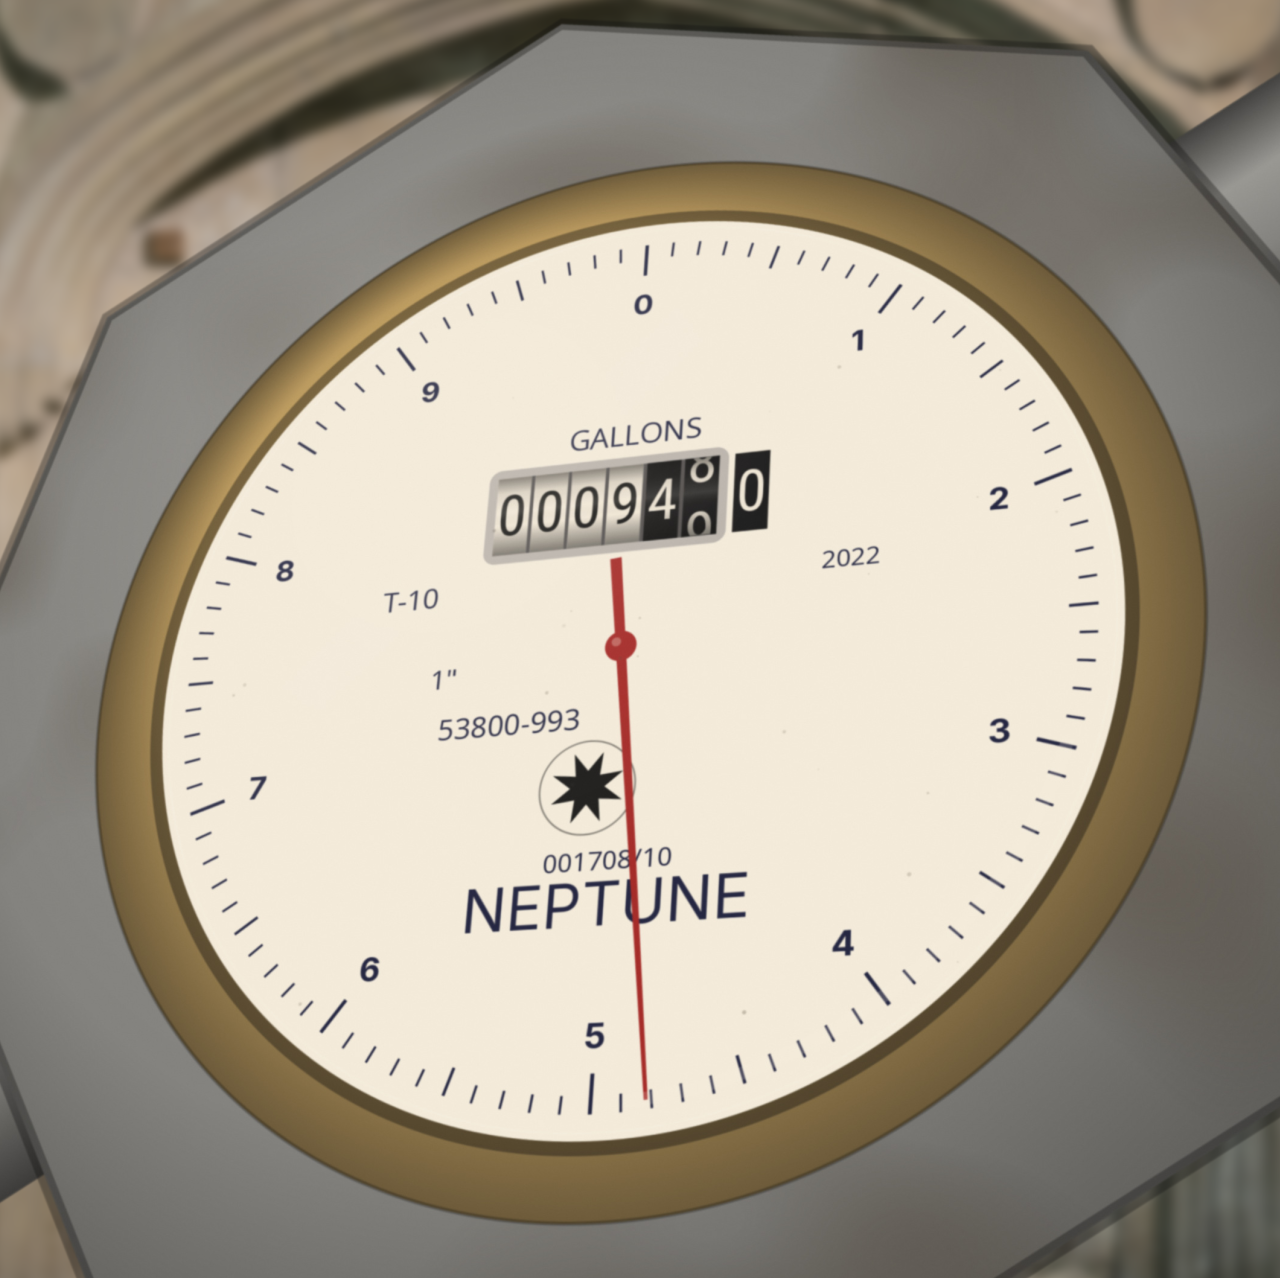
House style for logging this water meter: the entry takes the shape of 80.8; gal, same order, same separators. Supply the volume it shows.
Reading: 9484.8; gal
